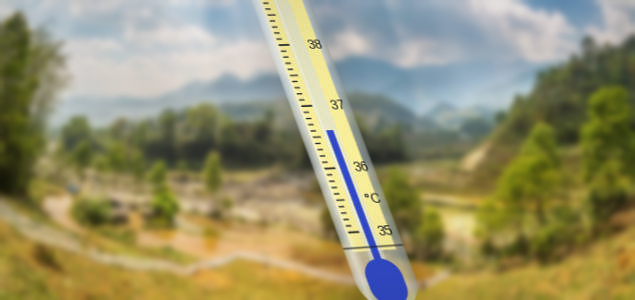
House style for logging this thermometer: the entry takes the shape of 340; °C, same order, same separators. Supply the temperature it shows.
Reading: 36.6; °C
